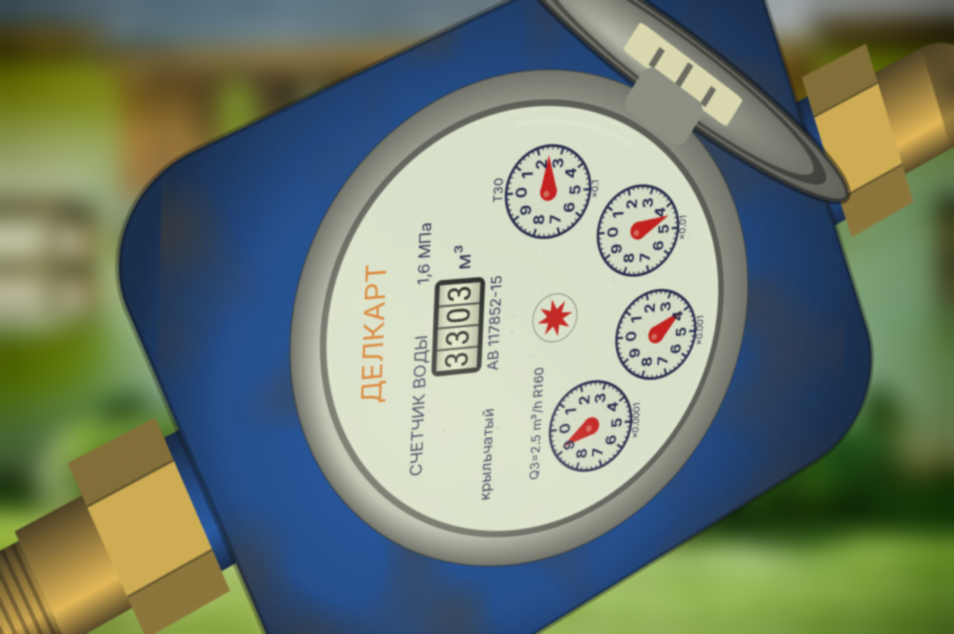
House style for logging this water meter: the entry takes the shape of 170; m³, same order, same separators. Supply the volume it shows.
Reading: 3303.2439; m³
